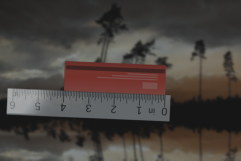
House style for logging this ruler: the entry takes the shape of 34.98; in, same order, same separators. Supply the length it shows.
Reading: 4; in
